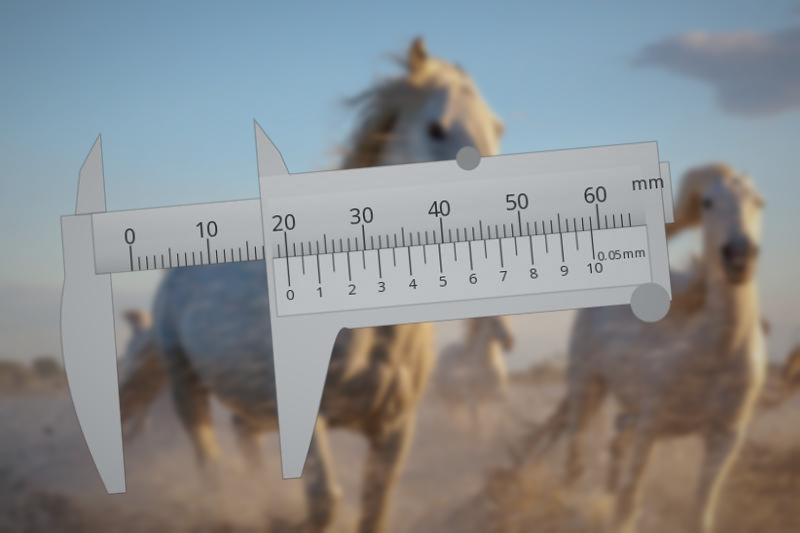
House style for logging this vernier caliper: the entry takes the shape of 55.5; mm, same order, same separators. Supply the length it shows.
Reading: 20.0; mm
